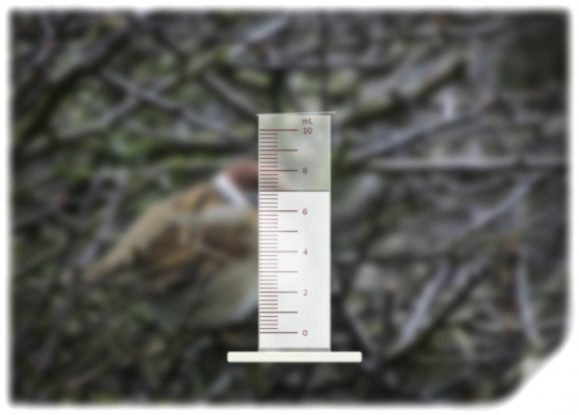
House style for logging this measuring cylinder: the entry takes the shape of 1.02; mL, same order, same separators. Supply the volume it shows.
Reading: 7; mL
